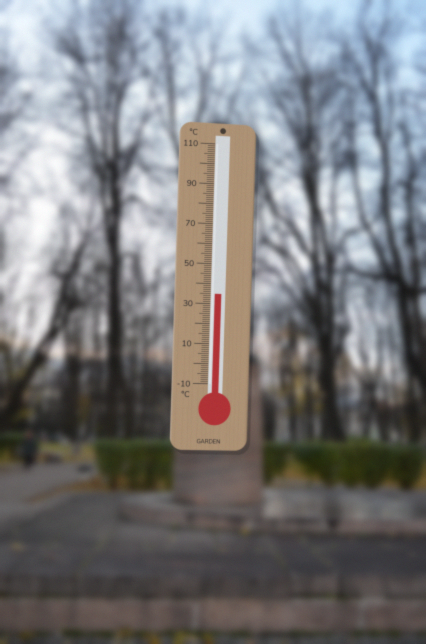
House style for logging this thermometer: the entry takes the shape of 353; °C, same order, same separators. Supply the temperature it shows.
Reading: 35; °C
